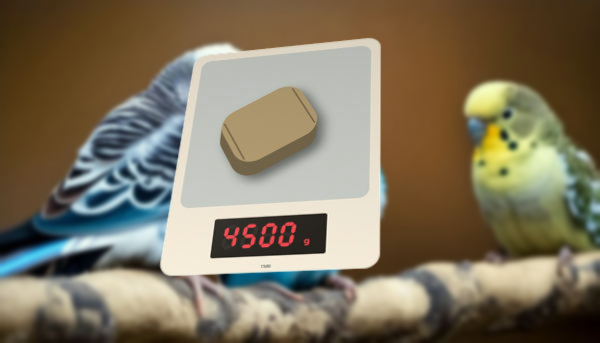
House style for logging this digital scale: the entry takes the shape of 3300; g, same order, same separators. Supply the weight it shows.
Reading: 4500; g
